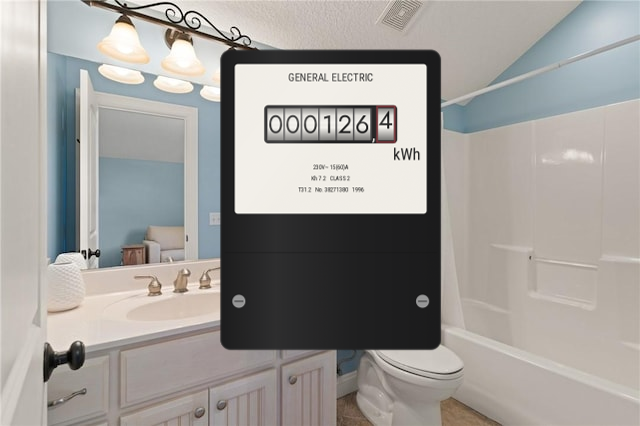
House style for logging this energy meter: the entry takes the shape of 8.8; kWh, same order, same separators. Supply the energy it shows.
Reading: 126.4; kWh
